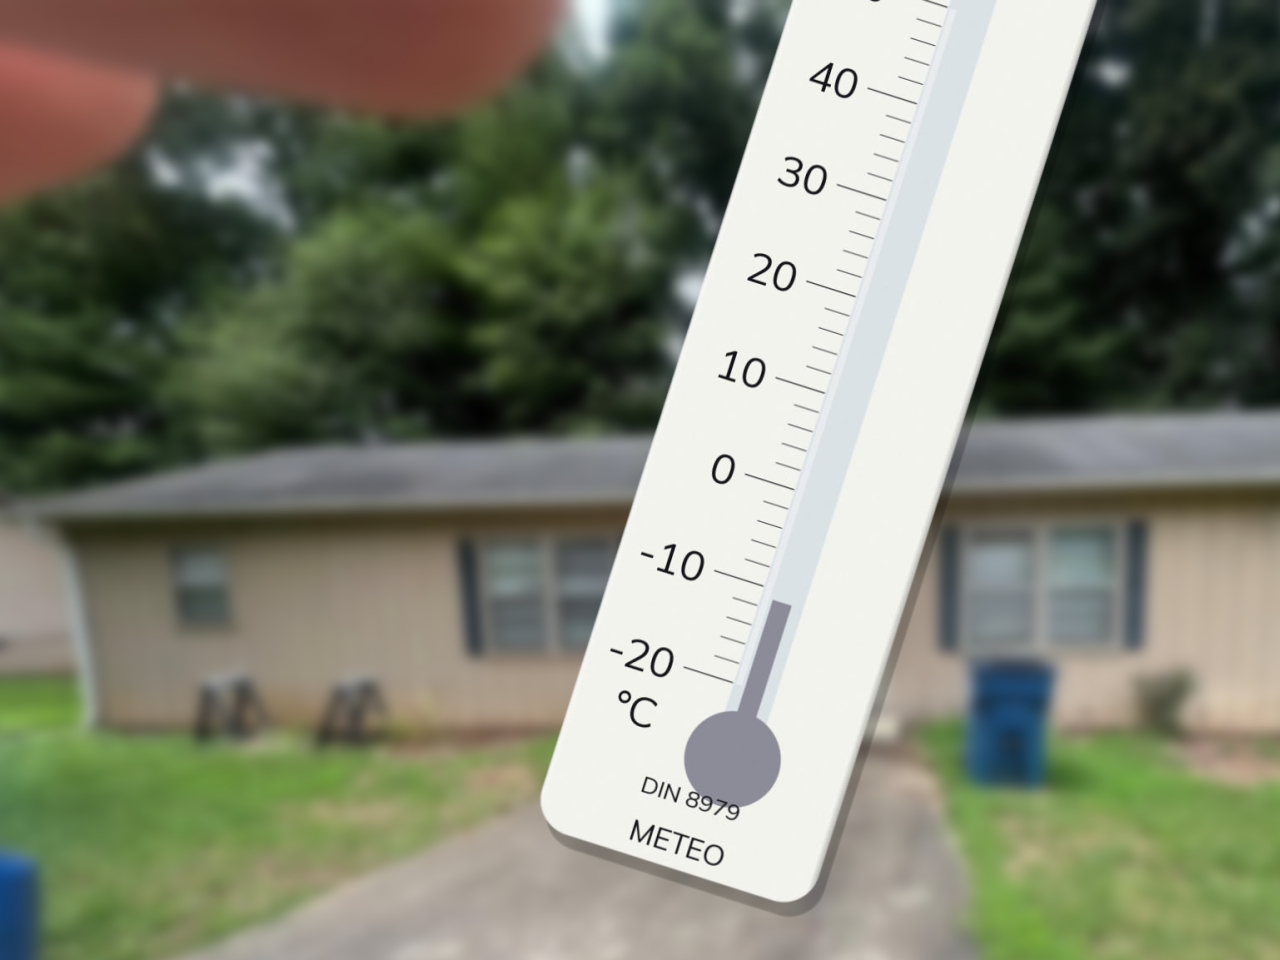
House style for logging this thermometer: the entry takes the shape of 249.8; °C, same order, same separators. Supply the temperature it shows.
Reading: -11; °C
